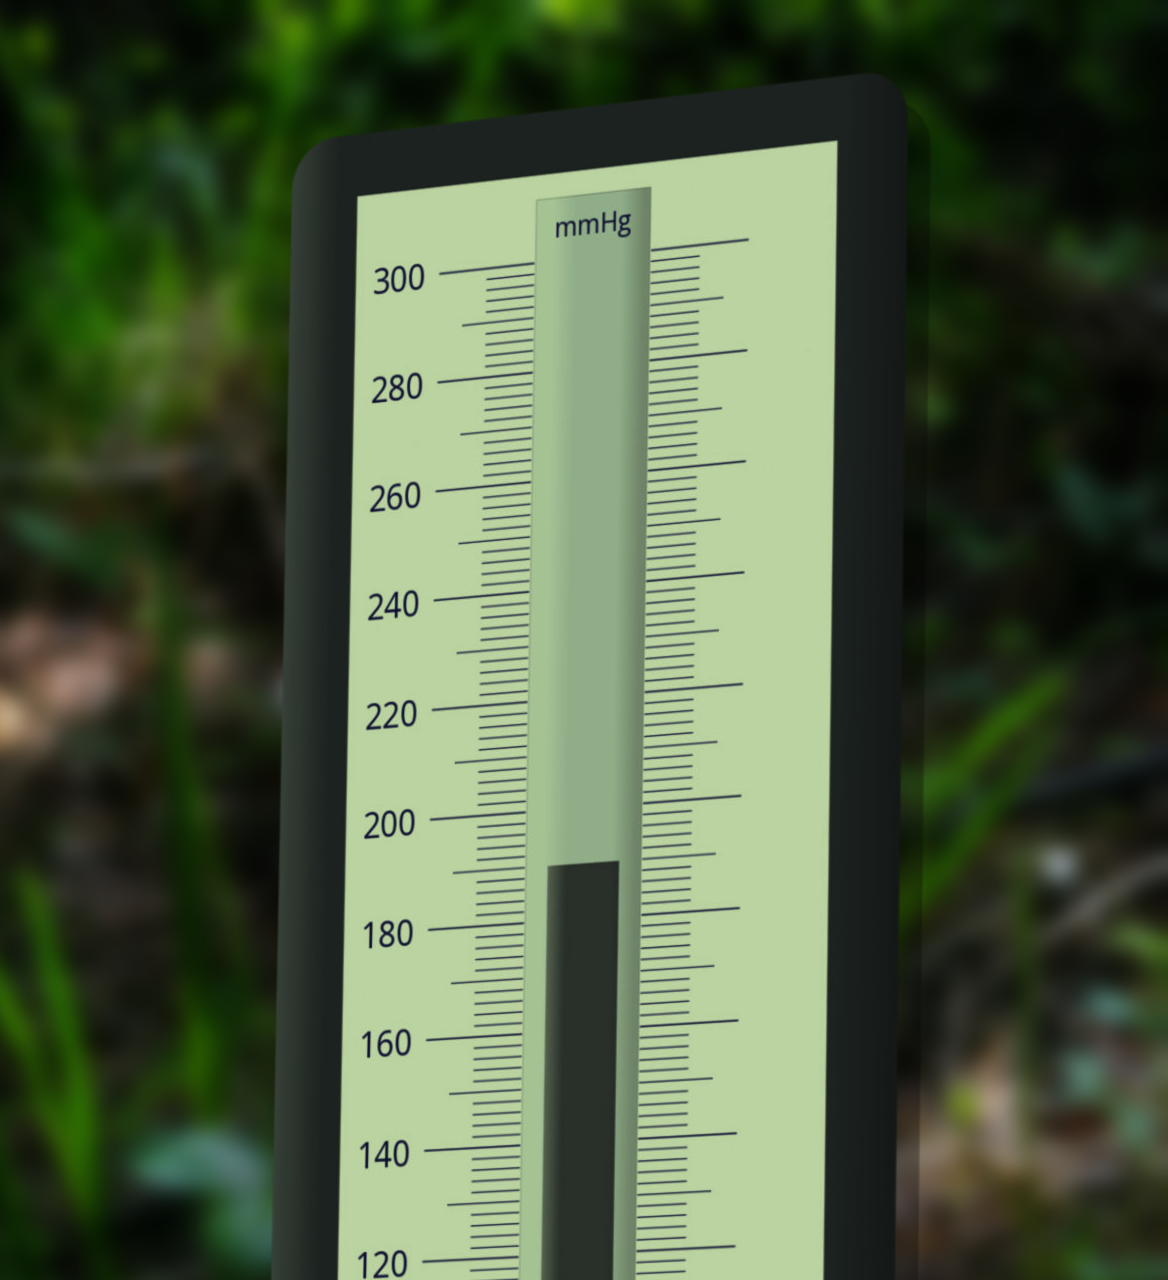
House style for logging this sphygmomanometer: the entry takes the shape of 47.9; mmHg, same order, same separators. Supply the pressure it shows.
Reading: 190; mmHg
